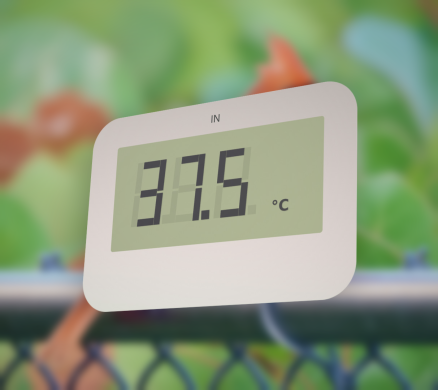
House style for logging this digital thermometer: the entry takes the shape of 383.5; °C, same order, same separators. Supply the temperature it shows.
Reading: 37.5; °C
